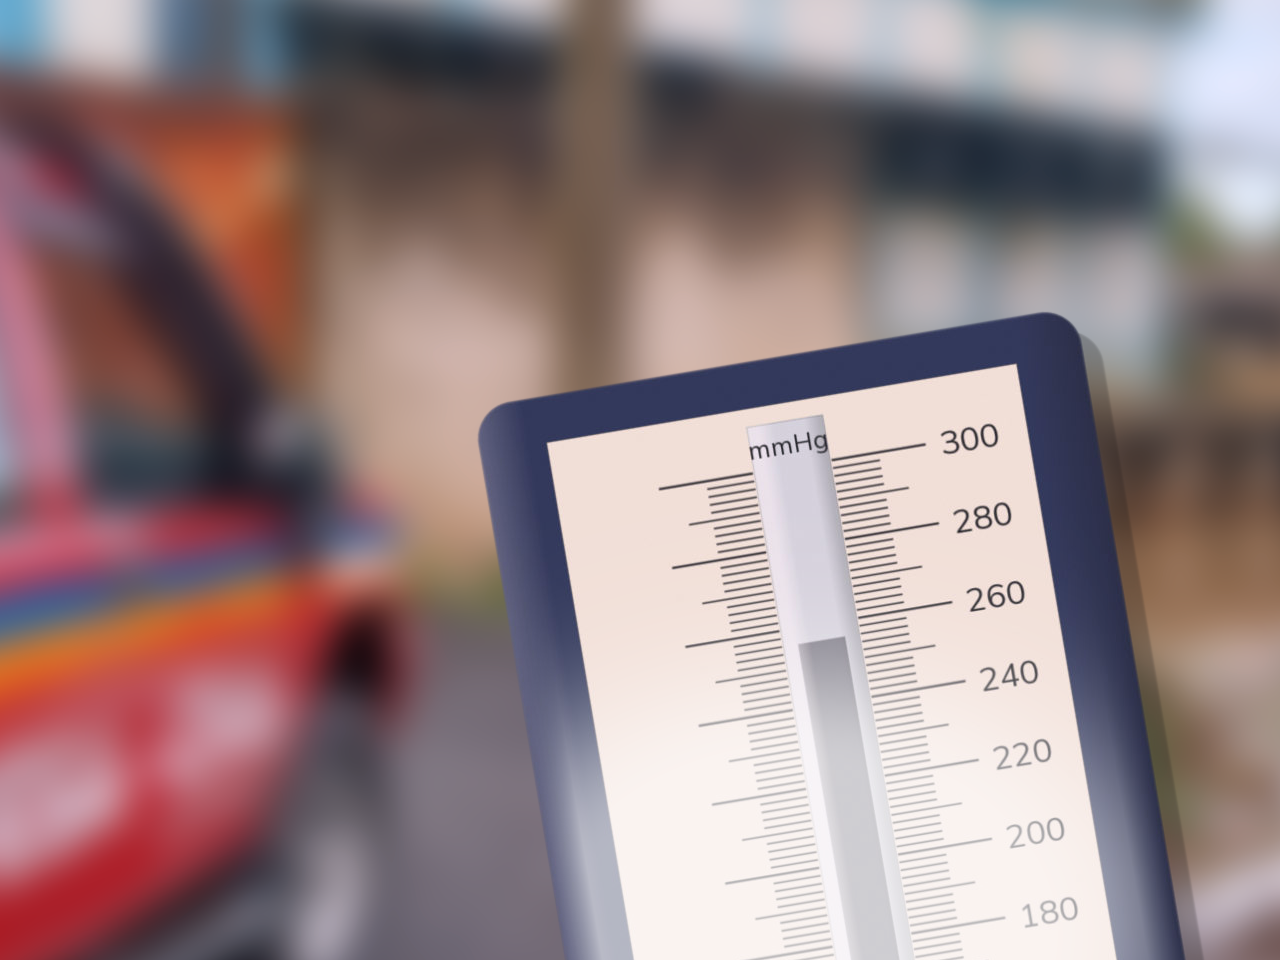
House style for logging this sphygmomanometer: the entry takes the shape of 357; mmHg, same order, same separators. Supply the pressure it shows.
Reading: 256; mmHg
